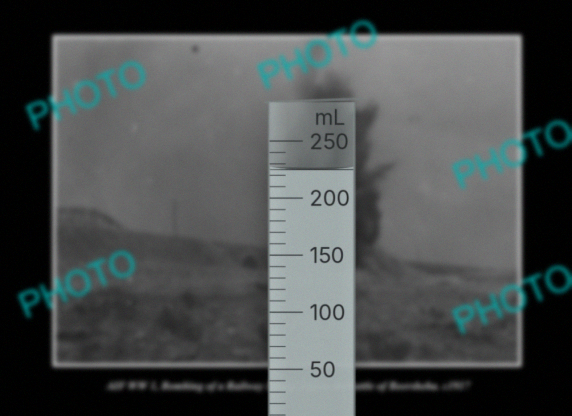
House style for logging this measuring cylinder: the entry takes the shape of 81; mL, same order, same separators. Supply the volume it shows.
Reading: 225; mL
